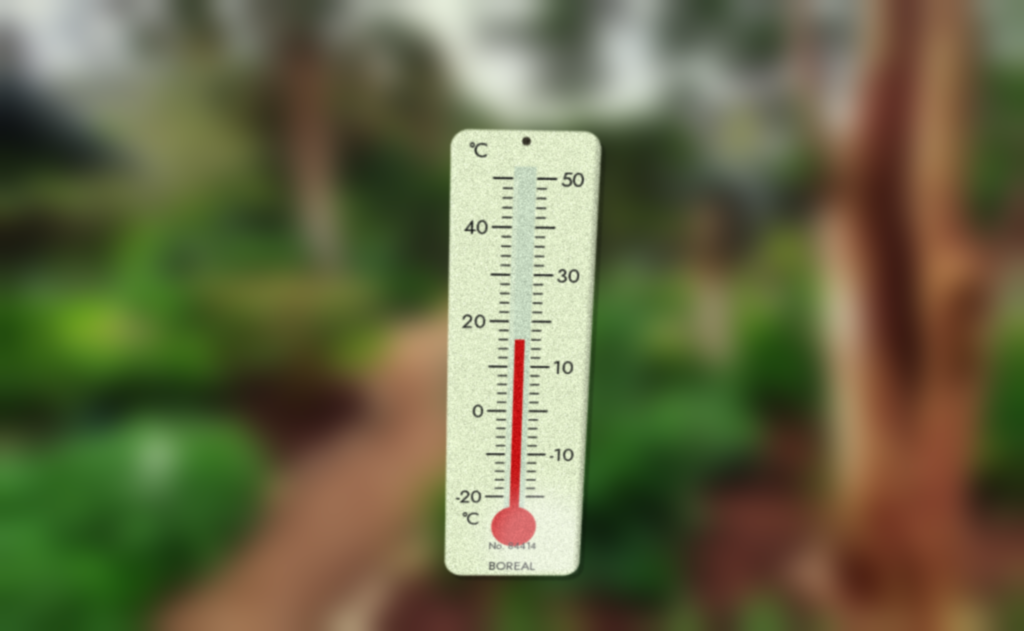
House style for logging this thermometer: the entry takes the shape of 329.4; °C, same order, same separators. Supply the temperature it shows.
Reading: 16; °C
